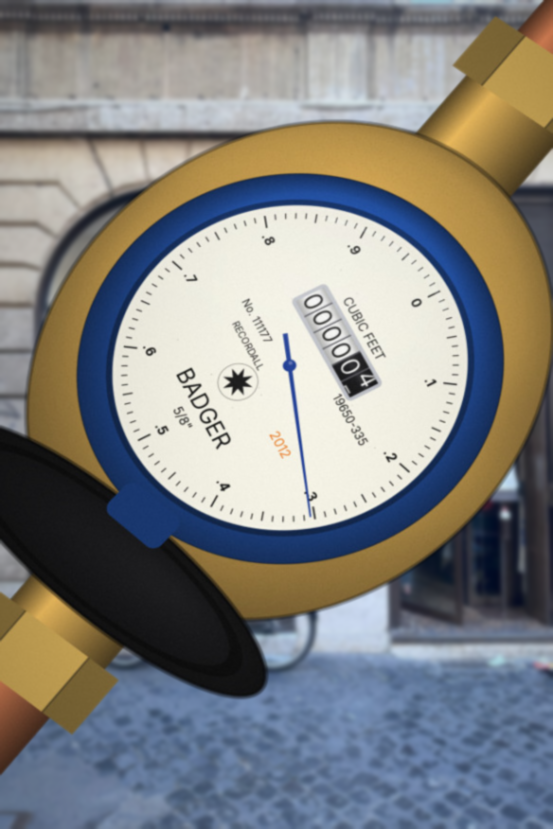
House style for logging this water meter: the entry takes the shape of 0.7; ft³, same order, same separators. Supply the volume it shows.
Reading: 4.30; ft³
